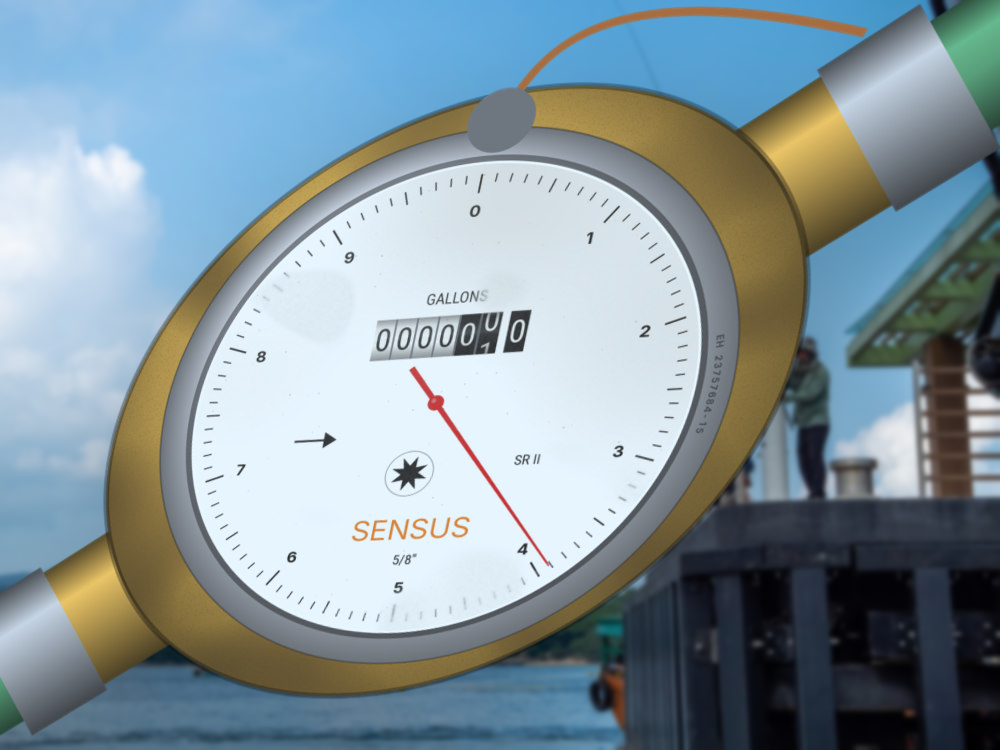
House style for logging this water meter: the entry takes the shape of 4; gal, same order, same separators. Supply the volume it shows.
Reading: 3.9; gal
